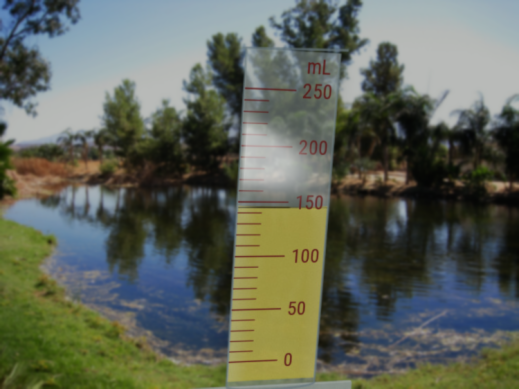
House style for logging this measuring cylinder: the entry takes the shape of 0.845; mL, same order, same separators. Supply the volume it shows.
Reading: 145; mL
